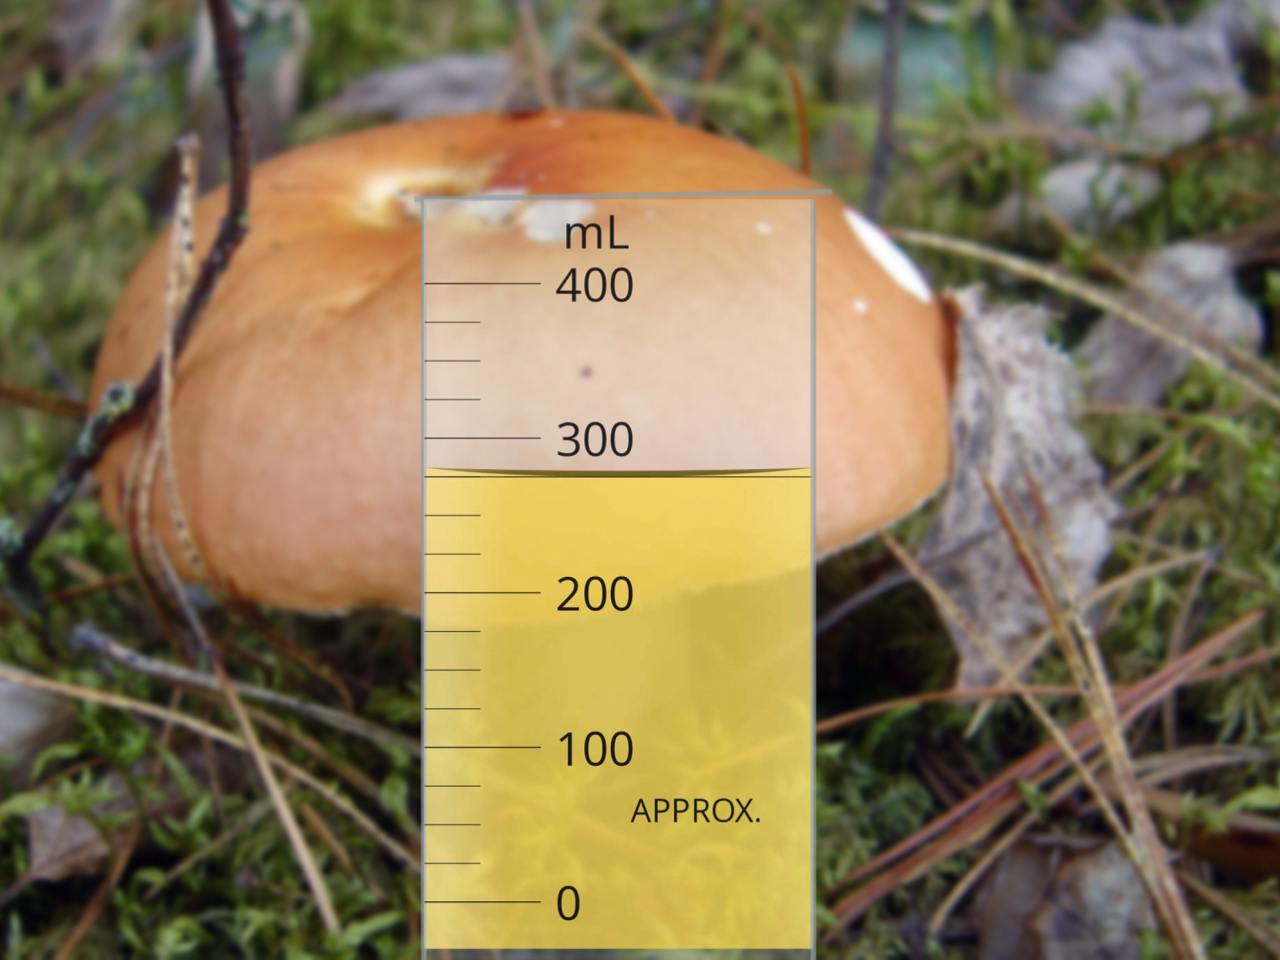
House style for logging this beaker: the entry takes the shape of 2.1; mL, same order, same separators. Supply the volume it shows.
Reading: 275; mL
